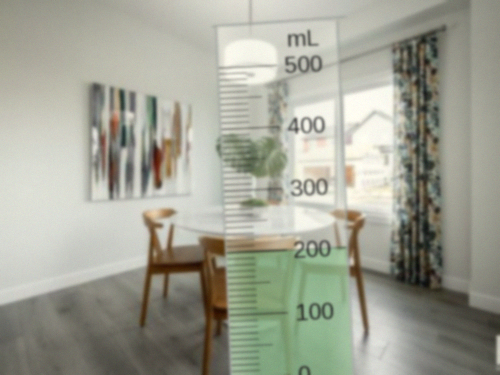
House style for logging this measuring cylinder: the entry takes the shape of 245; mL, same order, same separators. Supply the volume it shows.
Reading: 200; mL
